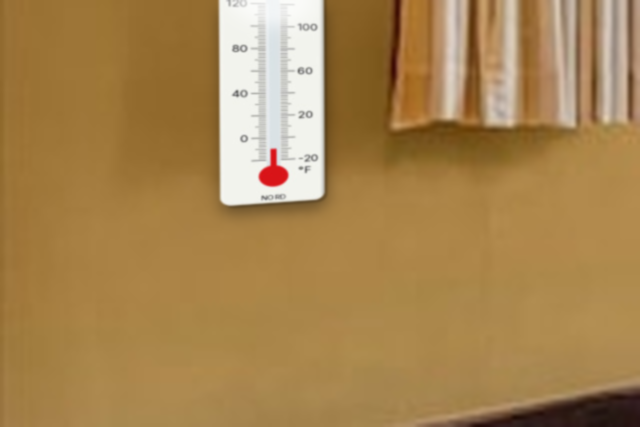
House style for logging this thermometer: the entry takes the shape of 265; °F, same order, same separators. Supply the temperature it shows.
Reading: -10; °F
